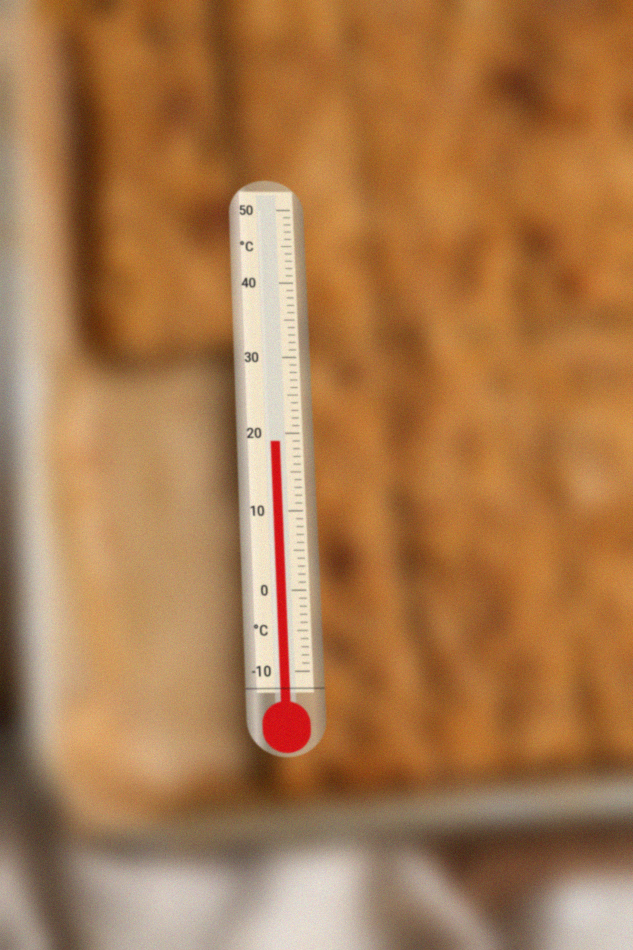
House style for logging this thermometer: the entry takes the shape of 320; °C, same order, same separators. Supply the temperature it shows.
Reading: 19; °C
